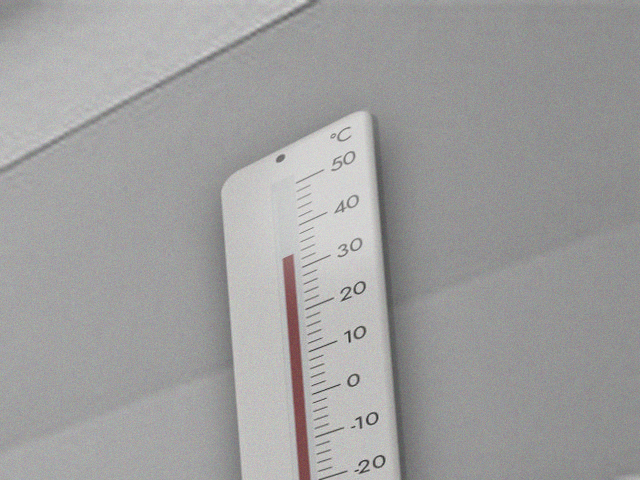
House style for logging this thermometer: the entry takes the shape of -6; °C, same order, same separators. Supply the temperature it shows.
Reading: 34; °C
